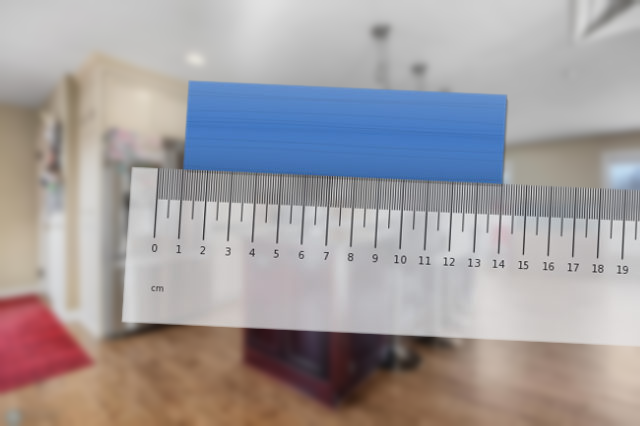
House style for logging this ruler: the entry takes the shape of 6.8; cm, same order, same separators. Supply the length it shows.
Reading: 13; cm
